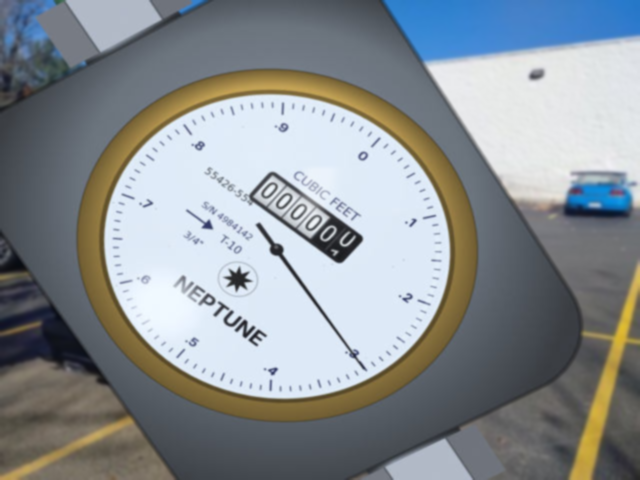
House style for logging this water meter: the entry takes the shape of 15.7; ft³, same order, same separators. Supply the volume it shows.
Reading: 0.30; ft³
